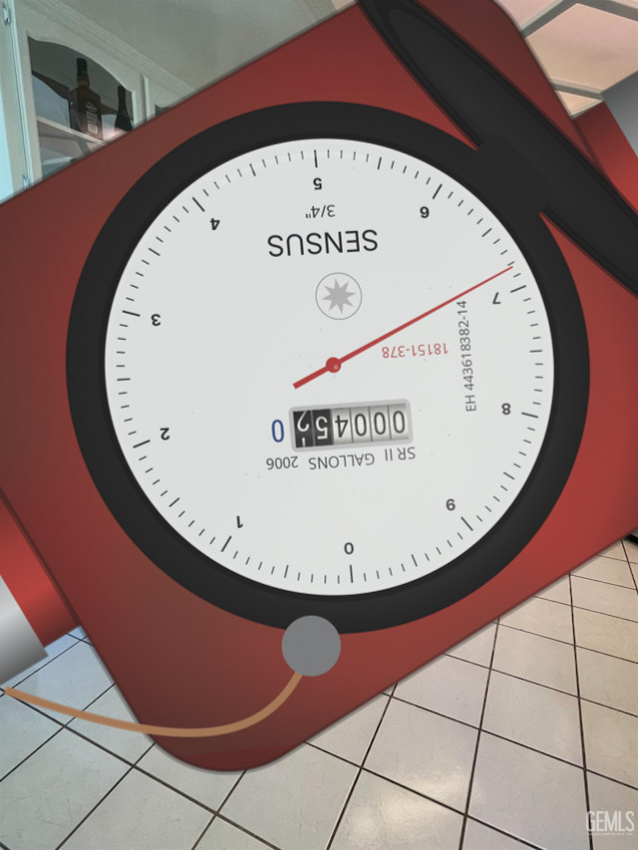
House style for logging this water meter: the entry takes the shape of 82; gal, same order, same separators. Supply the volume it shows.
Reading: 4516.8; gal
